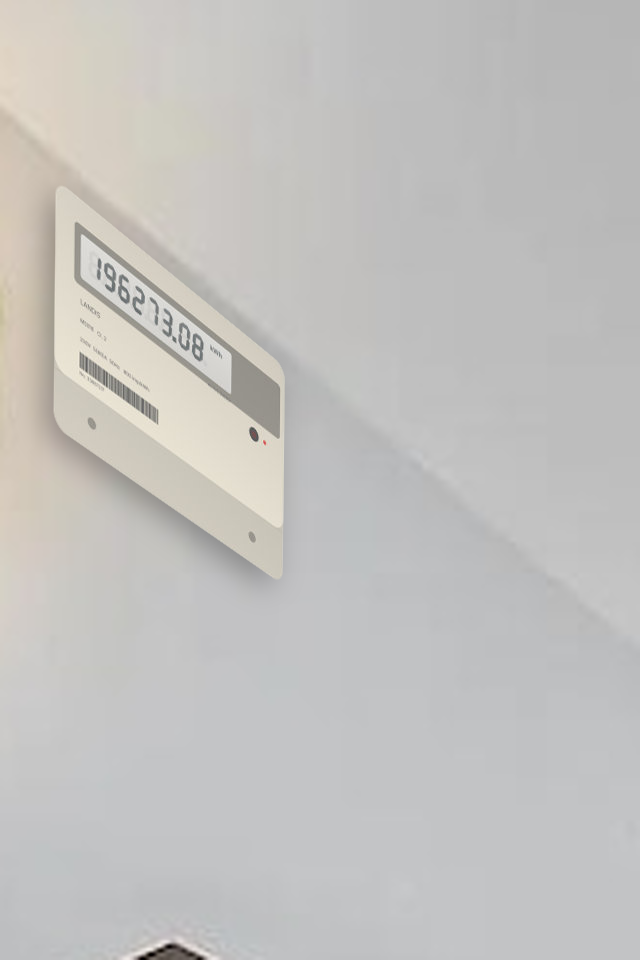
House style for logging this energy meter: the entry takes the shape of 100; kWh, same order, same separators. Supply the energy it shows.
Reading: 196273.08; kWh
